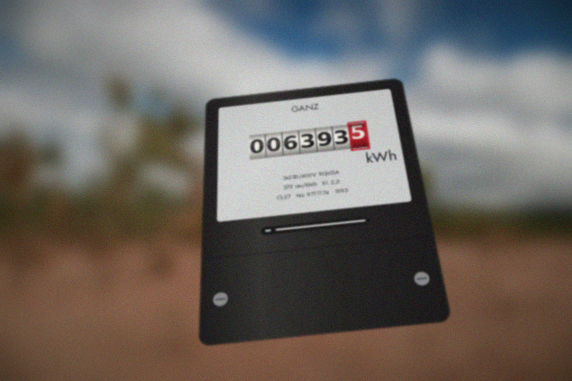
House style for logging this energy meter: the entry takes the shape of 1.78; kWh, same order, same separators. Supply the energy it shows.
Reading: 6393.5; kWh
